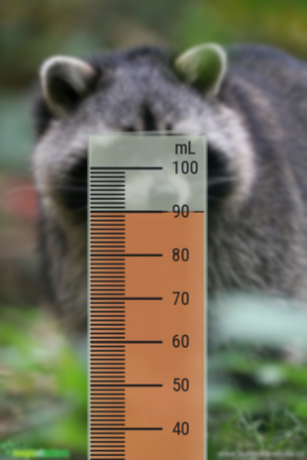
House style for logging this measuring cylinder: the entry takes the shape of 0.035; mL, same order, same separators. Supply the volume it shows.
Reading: 90; mL
